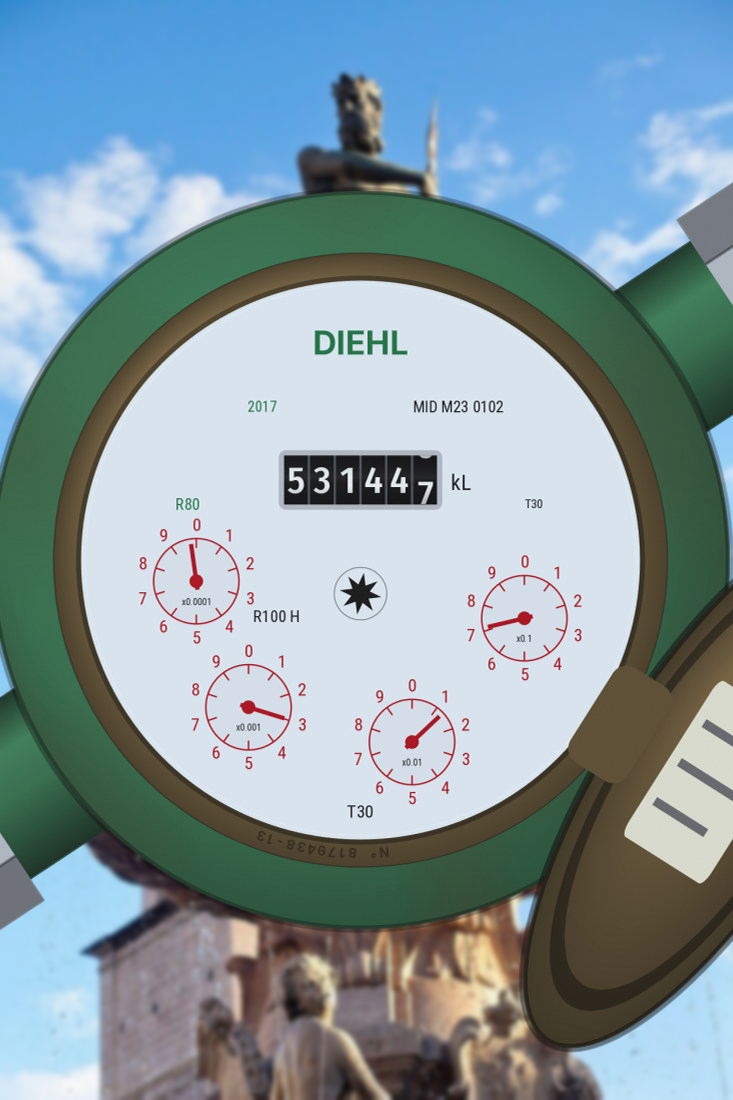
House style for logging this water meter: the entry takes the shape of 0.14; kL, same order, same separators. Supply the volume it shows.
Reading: 531446.7129; kL
